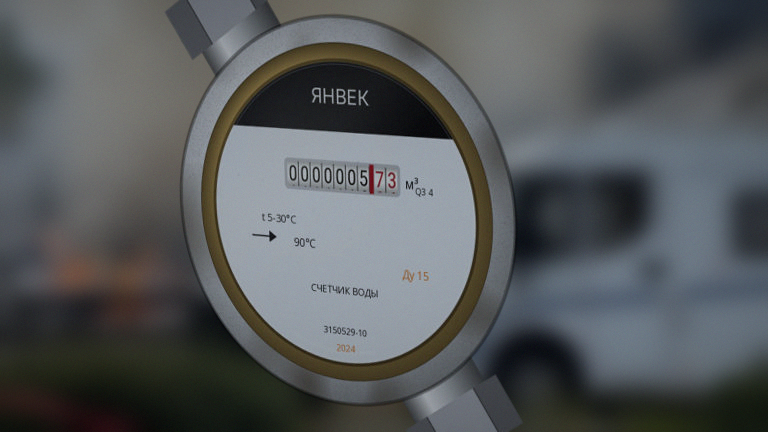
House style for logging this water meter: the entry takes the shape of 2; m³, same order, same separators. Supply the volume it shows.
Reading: 5.73; m³
